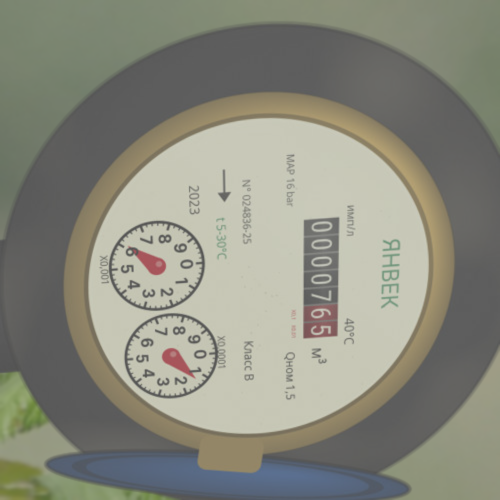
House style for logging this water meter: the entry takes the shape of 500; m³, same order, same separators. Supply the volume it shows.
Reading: 7.6561; m³
